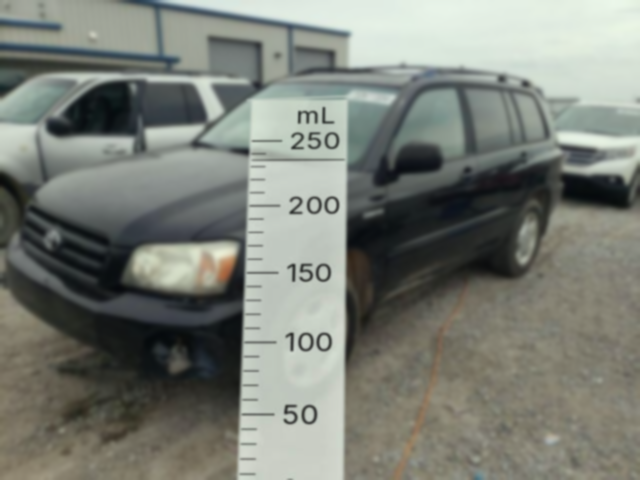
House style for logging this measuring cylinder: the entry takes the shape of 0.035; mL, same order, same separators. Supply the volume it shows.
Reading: 235; mL
